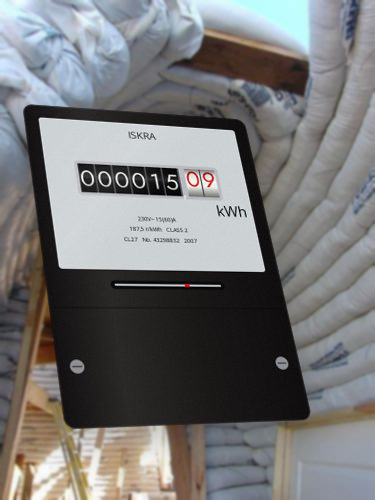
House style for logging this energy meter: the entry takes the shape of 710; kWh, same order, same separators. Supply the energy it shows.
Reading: 15.09; kWh
